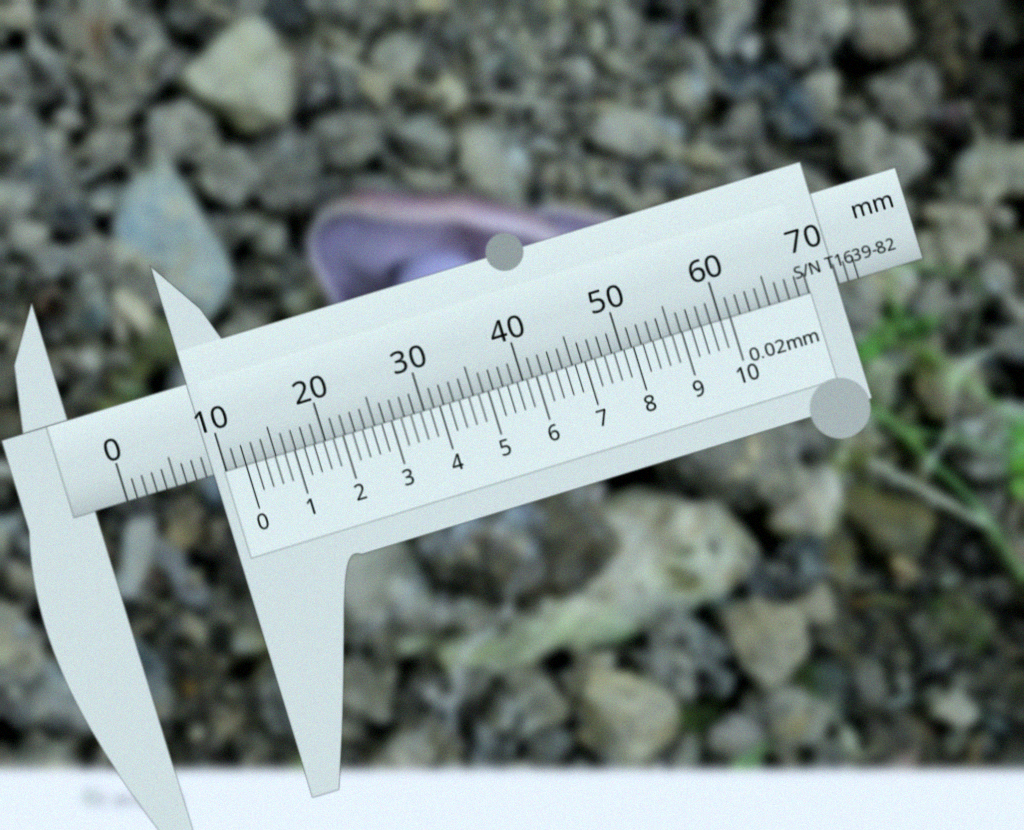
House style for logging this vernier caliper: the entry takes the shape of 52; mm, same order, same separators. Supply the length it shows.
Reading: 12.0; mm
